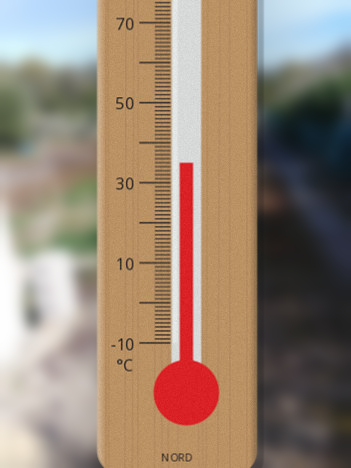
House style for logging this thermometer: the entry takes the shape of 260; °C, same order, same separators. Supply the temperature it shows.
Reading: 35; °C
